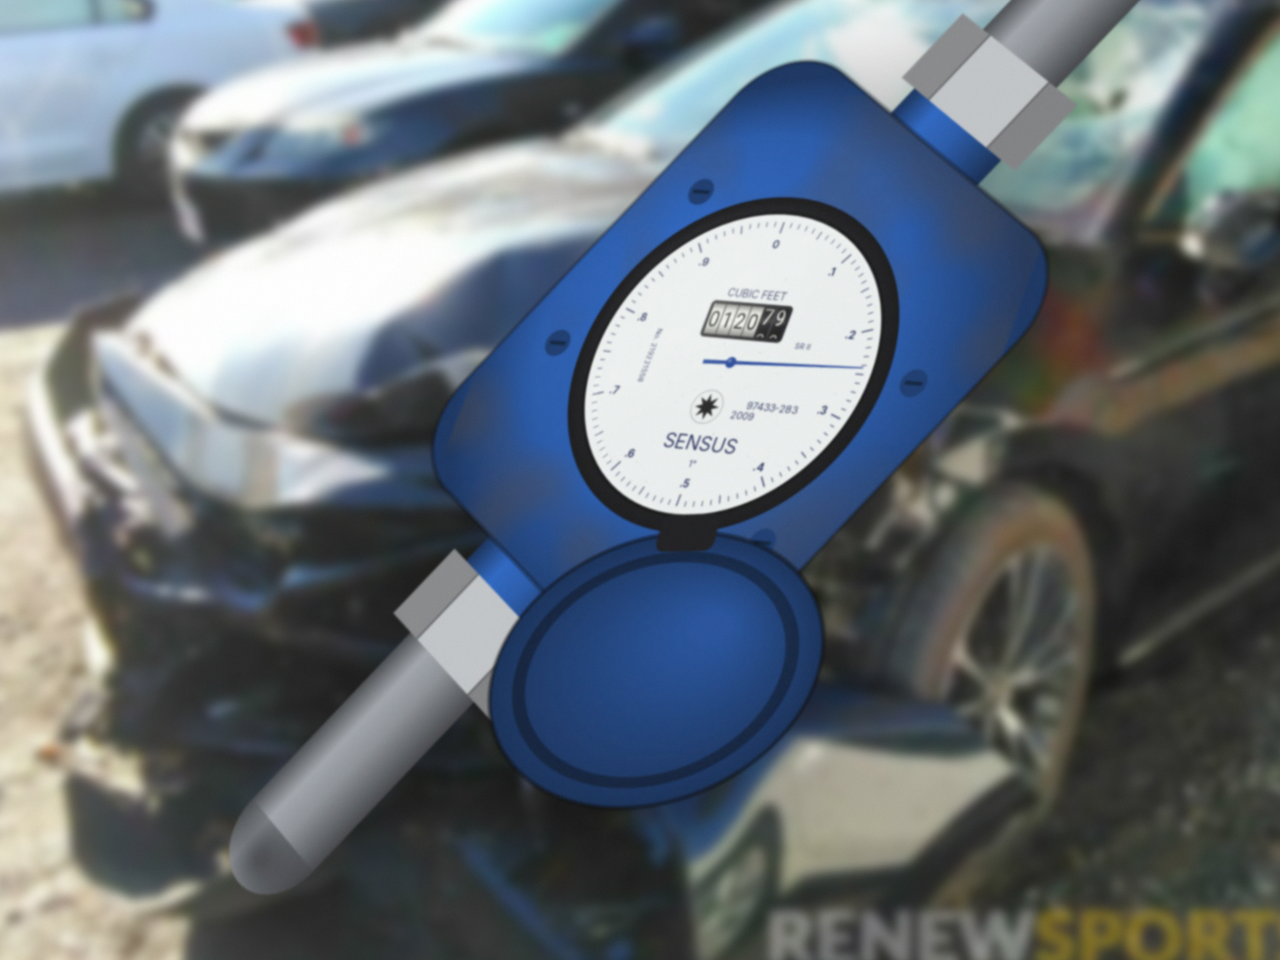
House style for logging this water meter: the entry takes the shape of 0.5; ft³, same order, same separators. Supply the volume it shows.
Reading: 12079.24; ft³
